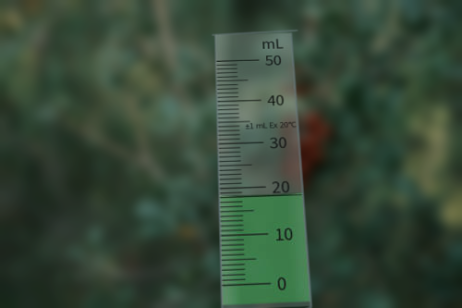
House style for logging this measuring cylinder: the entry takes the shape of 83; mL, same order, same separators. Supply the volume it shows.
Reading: 18; mL
